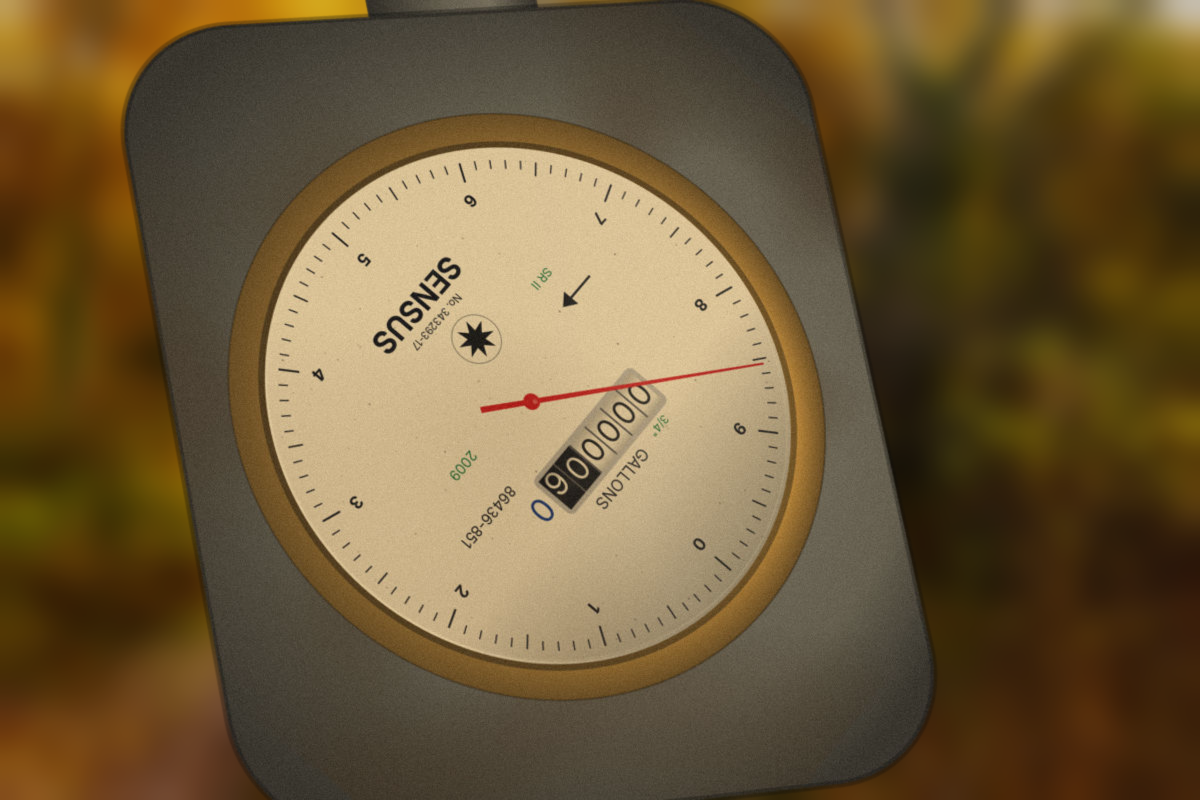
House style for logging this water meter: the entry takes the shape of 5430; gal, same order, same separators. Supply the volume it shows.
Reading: 58.5; gal
